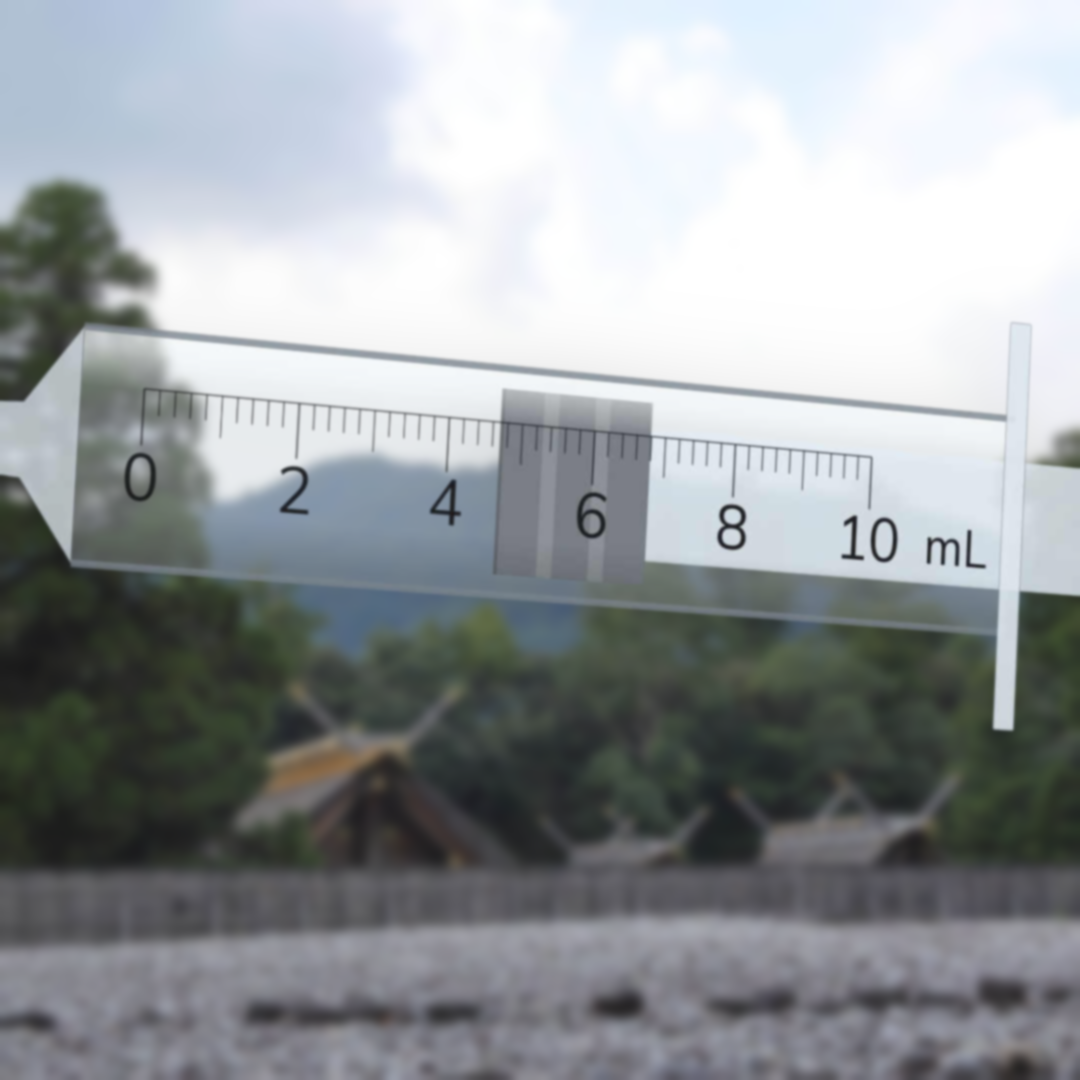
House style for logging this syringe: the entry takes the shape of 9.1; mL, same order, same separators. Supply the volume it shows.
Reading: 4.7; mL
